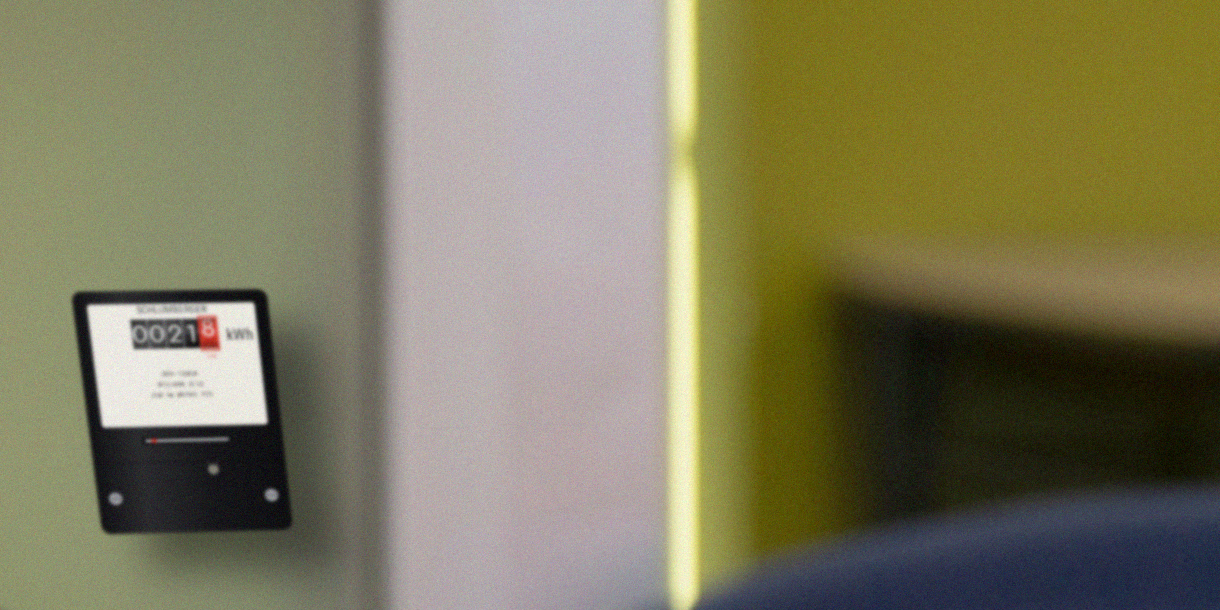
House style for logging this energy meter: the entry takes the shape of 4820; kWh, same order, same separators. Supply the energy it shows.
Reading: 21.8; kWh
